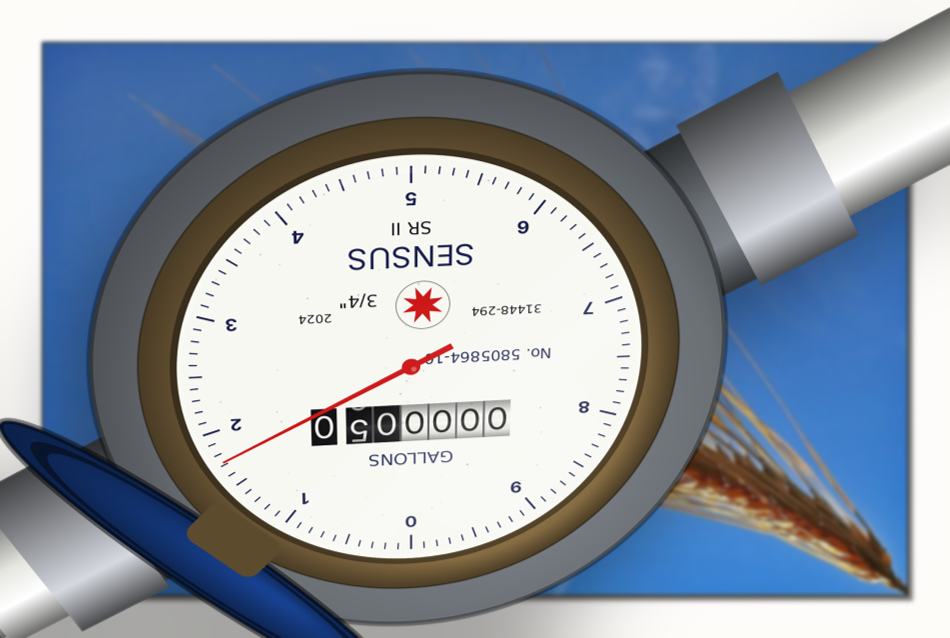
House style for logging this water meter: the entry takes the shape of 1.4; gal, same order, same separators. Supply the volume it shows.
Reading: 51.7; gal
